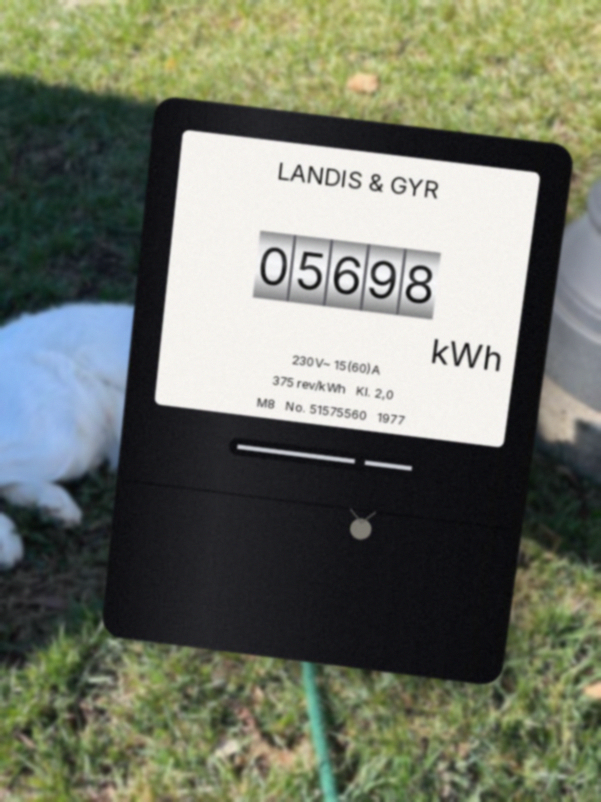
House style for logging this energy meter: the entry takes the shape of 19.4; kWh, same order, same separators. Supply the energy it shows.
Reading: 5698; kWh
